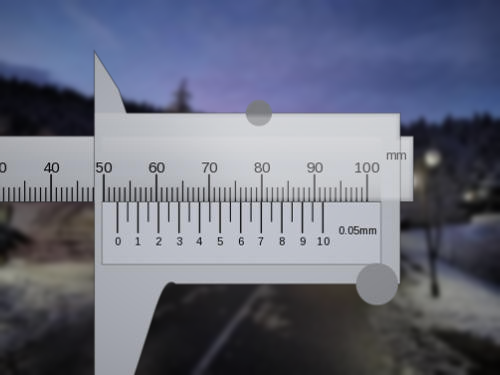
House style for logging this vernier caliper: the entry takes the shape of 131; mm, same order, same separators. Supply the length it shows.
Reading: 52.6; mm
